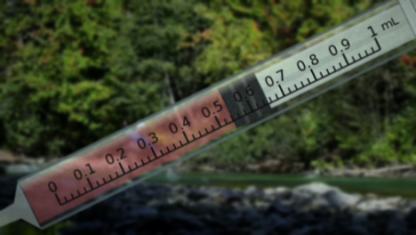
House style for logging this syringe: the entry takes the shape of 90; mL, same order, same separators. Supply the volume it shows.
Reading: 0.54; mL
